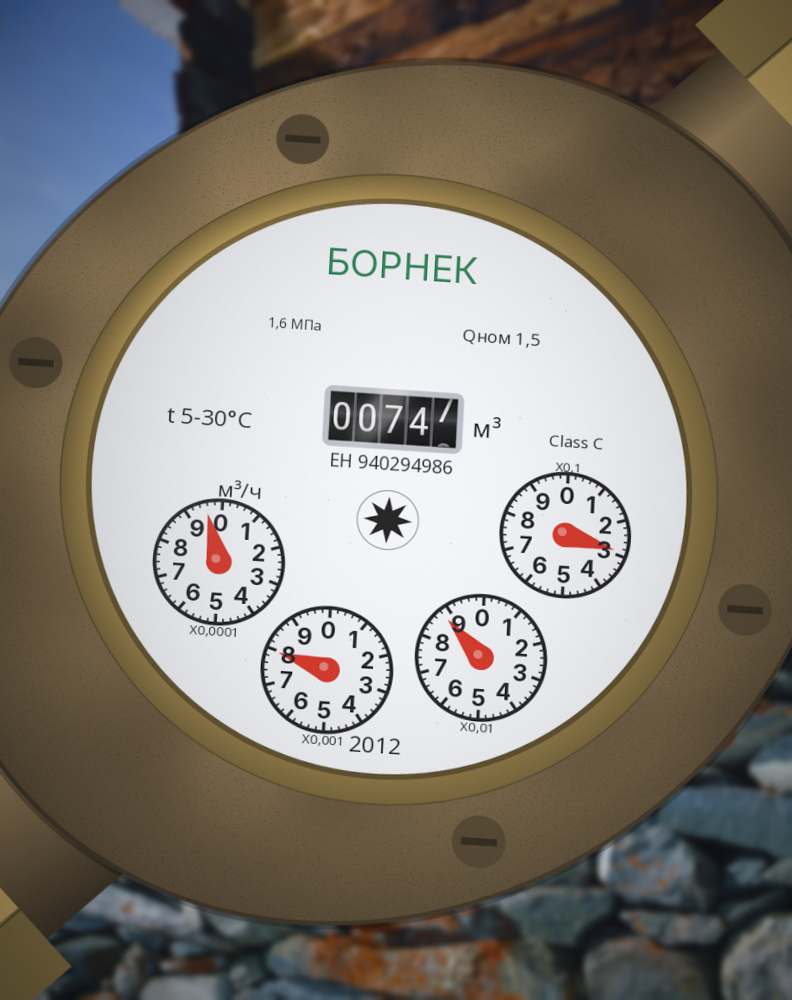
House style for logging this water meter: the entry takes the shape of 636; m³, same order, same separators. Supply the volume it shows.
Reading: 747.2879; m³
